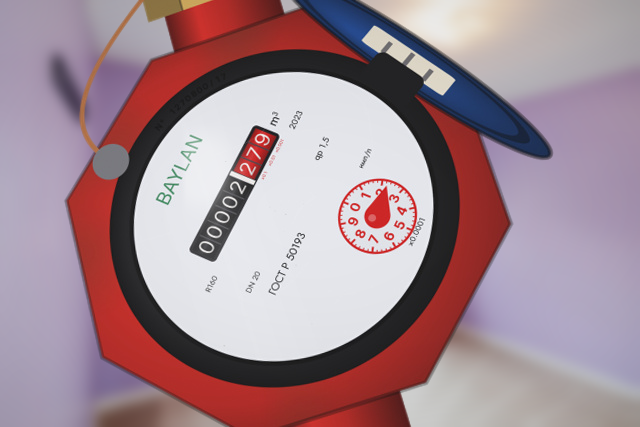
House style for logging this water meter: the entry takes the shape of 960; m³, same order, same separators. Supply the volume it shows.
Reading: 2.2792; m³
